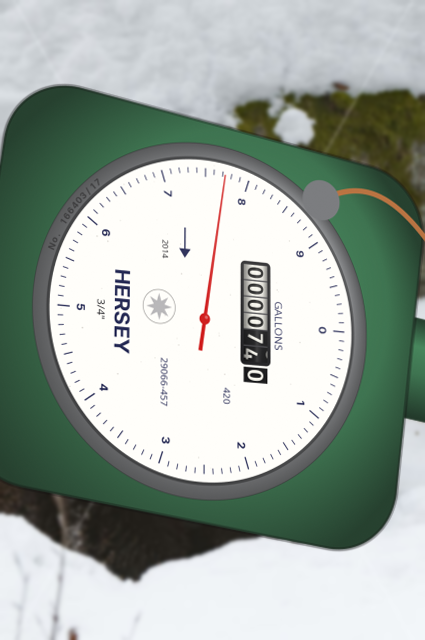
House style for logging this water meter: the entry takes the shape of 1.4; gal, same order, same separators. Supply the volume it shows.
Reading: 737.7; gal
